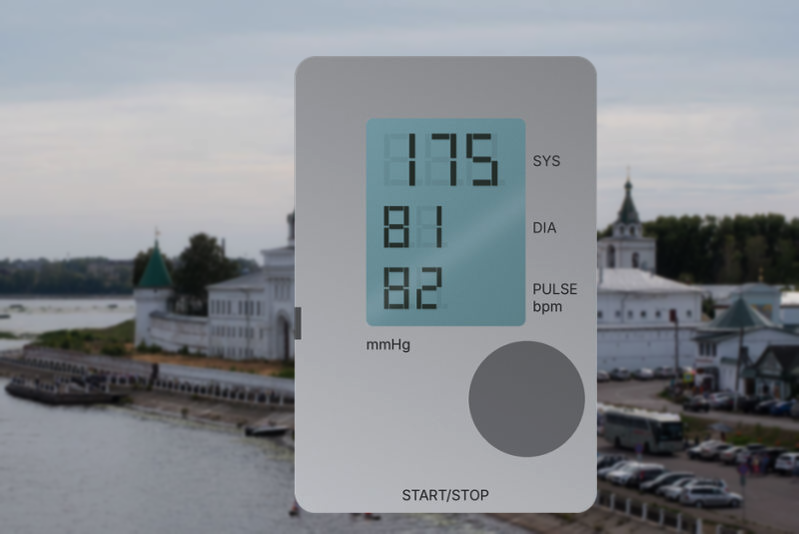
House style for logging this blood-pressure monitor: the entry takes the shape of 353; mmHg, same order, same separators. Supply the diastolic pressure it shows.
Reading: 81; mmHg
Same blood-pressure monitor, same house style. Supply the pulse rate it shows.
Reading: 82; bpm
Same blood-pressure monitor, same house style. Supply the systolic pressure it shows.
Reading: 175; mmHg
